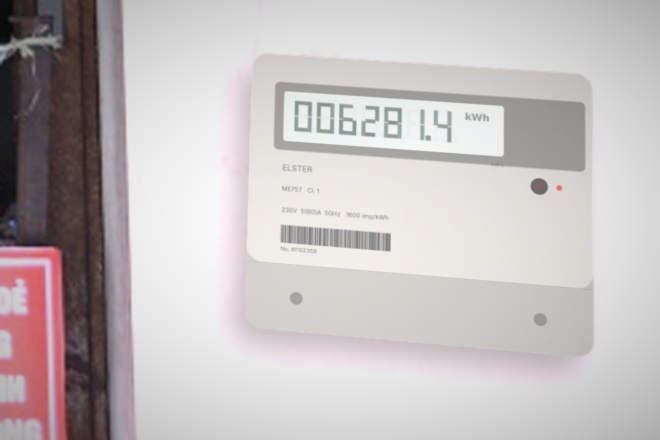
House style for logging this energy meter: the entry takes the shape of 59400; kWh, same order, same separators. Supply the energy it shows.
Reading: 6281.4; kWh
